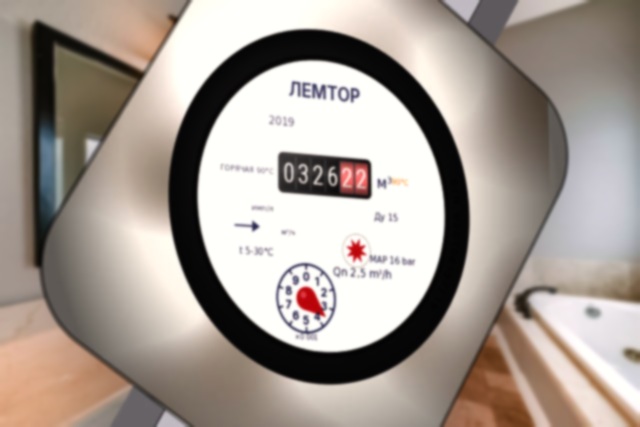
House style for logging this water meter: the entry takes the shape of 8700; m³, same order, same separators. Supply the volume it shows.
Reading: 326.223; m³
